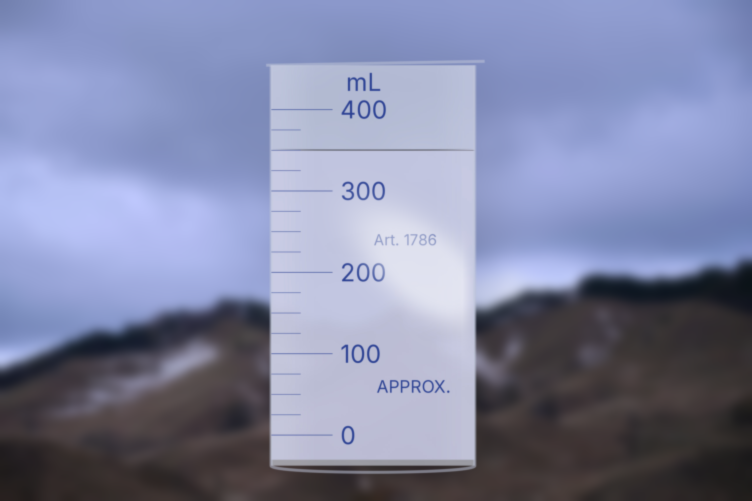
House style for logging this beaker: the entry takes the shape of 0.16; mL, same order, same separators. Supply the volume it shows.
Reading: 350; mL
